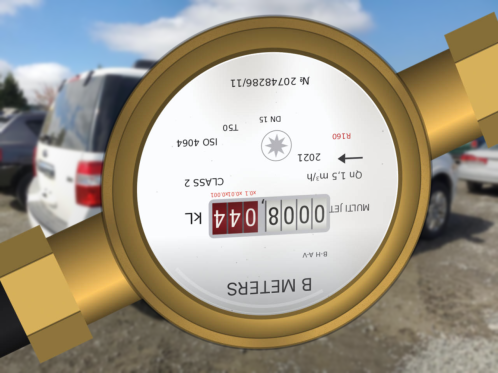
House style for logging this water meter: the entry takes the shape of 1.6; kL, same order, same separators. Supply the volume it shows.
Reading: 8.044; kL
